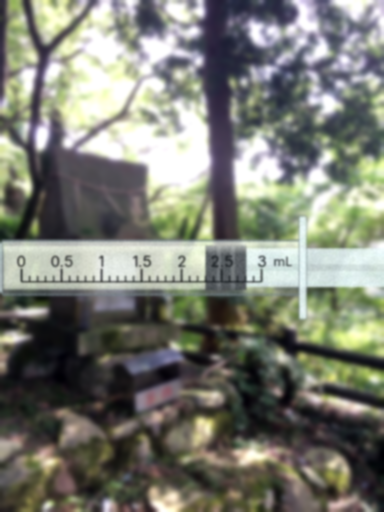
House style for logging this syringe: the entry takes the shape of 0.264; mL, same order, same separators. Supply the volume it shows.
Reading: 2.3; mL
